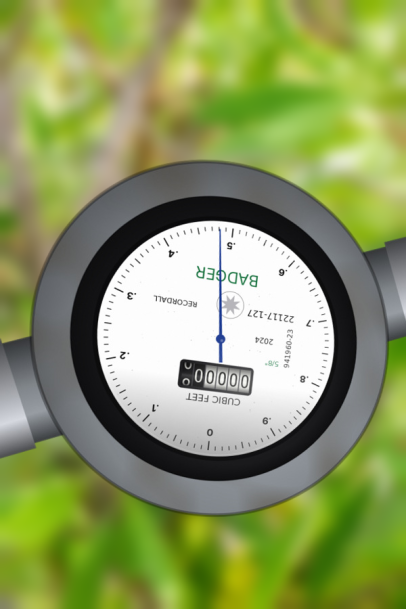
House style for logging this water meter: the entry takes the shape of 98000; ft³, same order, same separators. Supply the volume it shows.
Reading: 8.48; ft³
